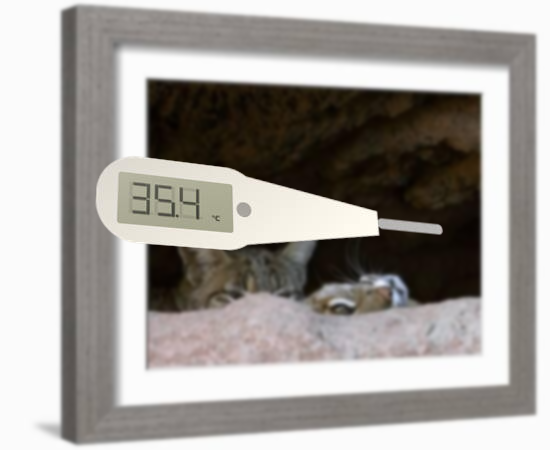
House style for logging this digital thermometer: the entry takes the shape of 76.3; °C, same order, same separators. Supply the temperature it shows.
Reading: 35.4; °C
